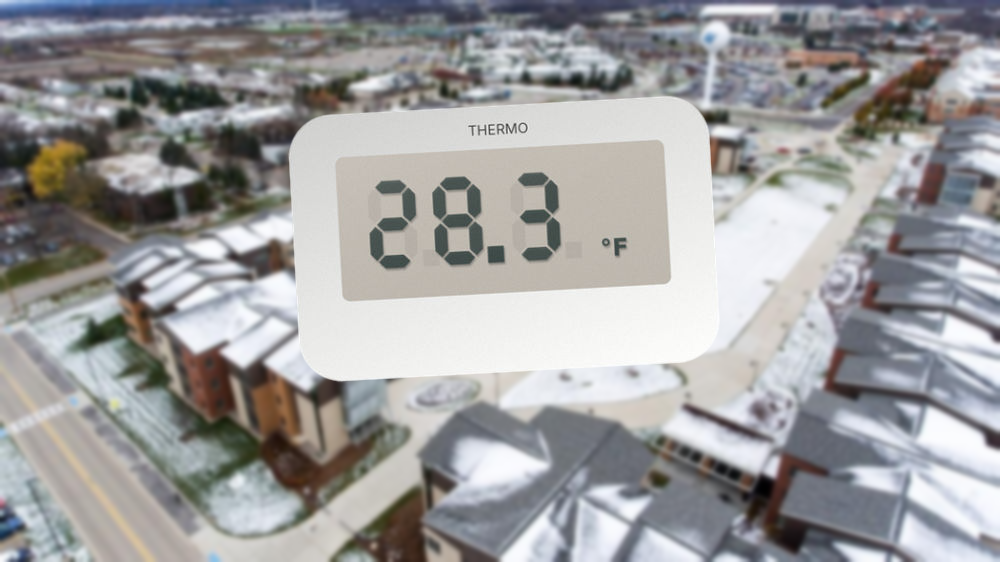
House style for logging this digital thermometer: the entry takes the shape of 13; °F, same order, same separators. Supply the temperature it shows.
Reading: 28.3; °F
